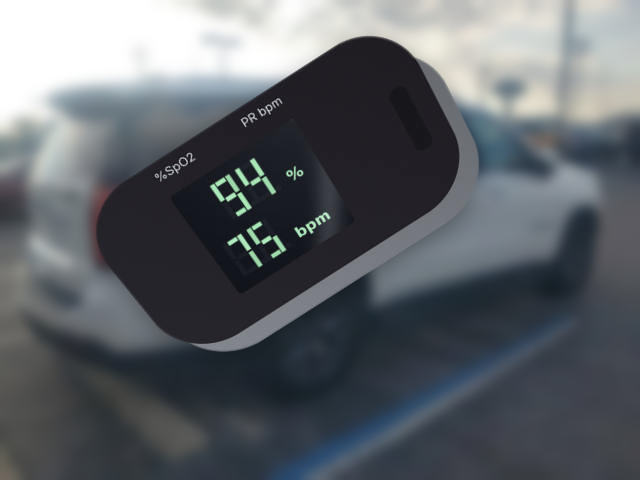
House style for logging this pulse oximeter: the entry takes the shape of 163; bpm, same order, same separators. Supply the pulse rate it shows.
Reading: 75; bpm
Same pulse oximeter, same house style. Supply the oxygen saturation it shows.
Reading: 94; %
